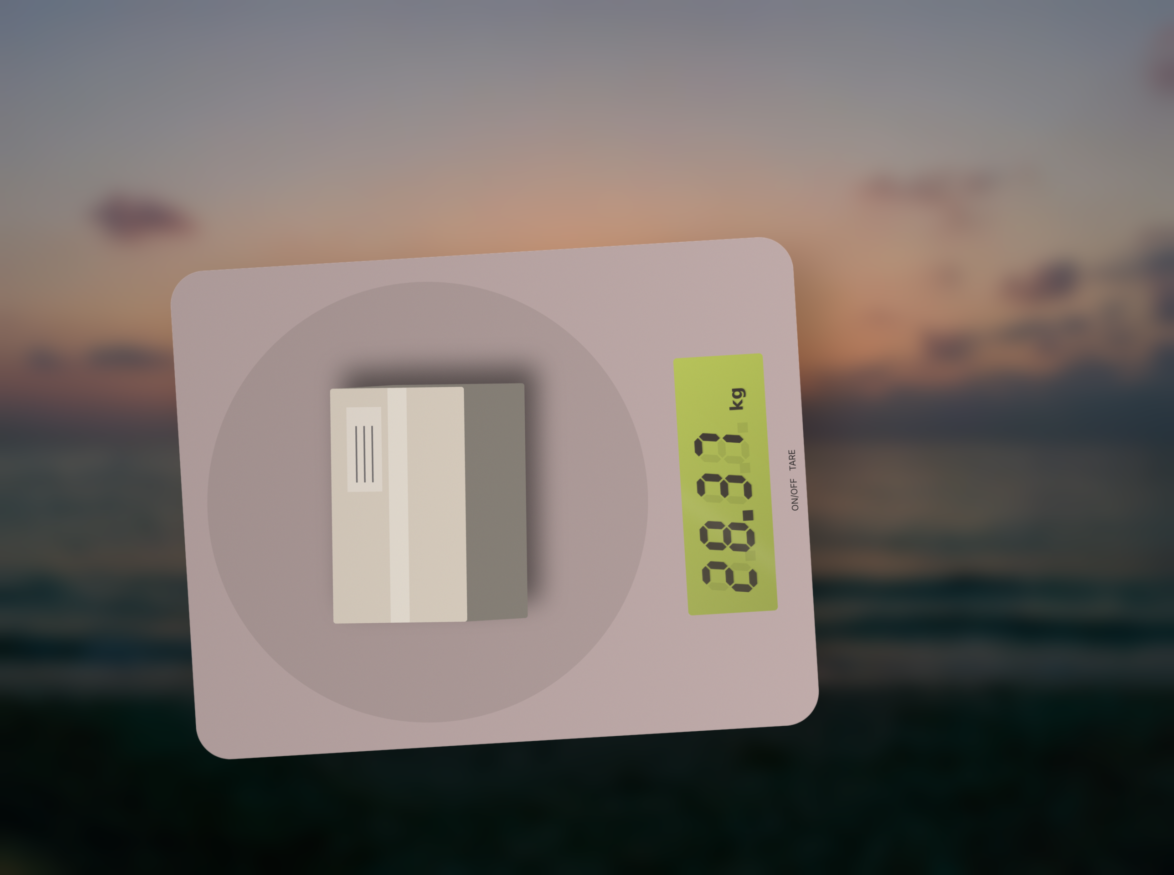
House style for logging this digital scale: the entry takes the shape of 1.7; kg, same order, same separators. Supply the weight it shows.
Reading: 28.37; kg
